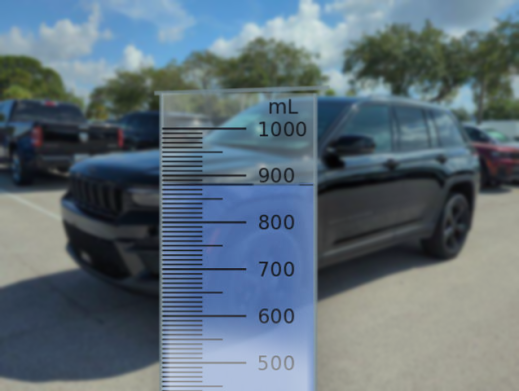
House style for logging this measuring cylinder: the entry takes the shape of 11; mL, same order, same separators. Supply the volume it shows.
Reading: 880; mL
